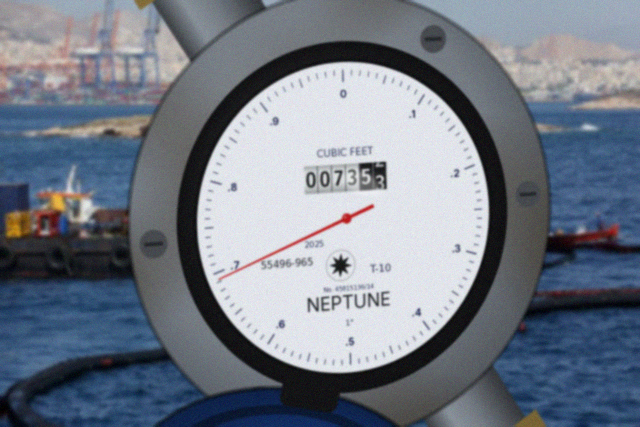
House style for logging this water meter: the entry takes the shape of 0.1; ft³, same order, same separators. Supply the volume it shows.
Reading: 7352.69; ft³
